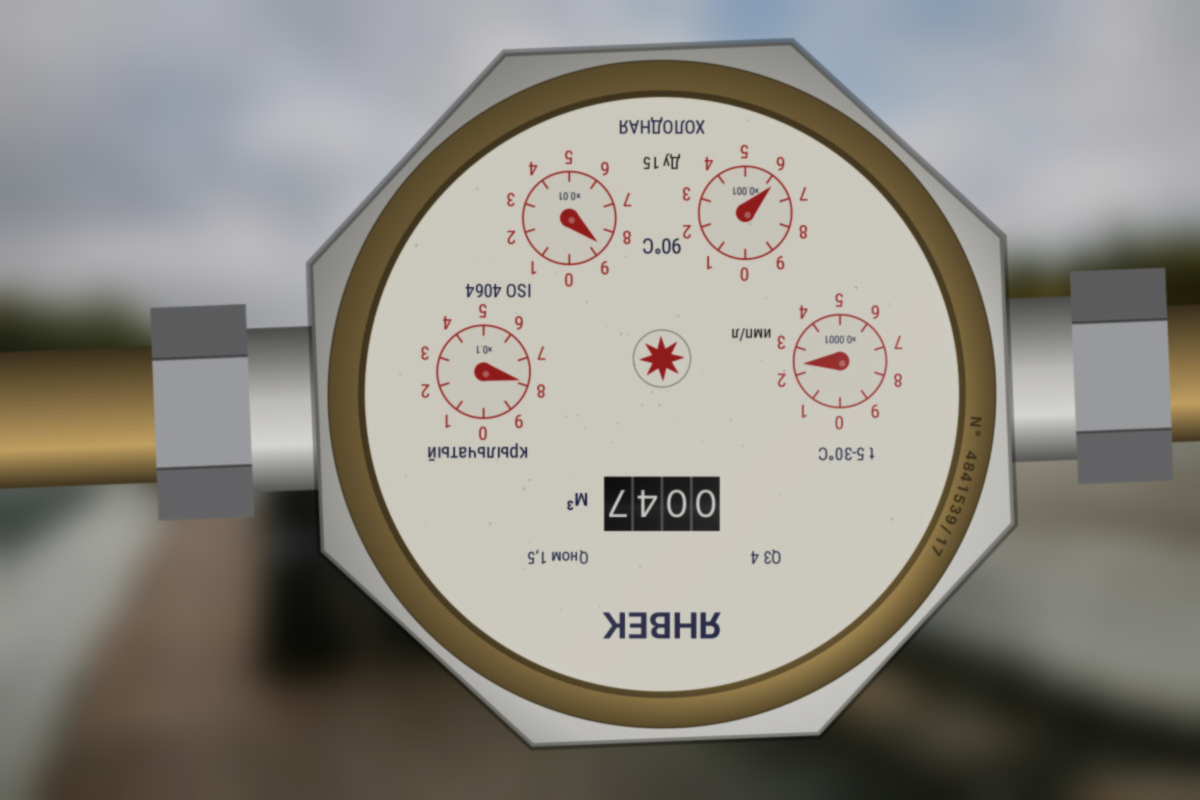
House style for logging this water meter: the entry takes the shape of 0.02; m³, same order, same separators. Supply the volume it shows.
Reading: 47.7862; m³
